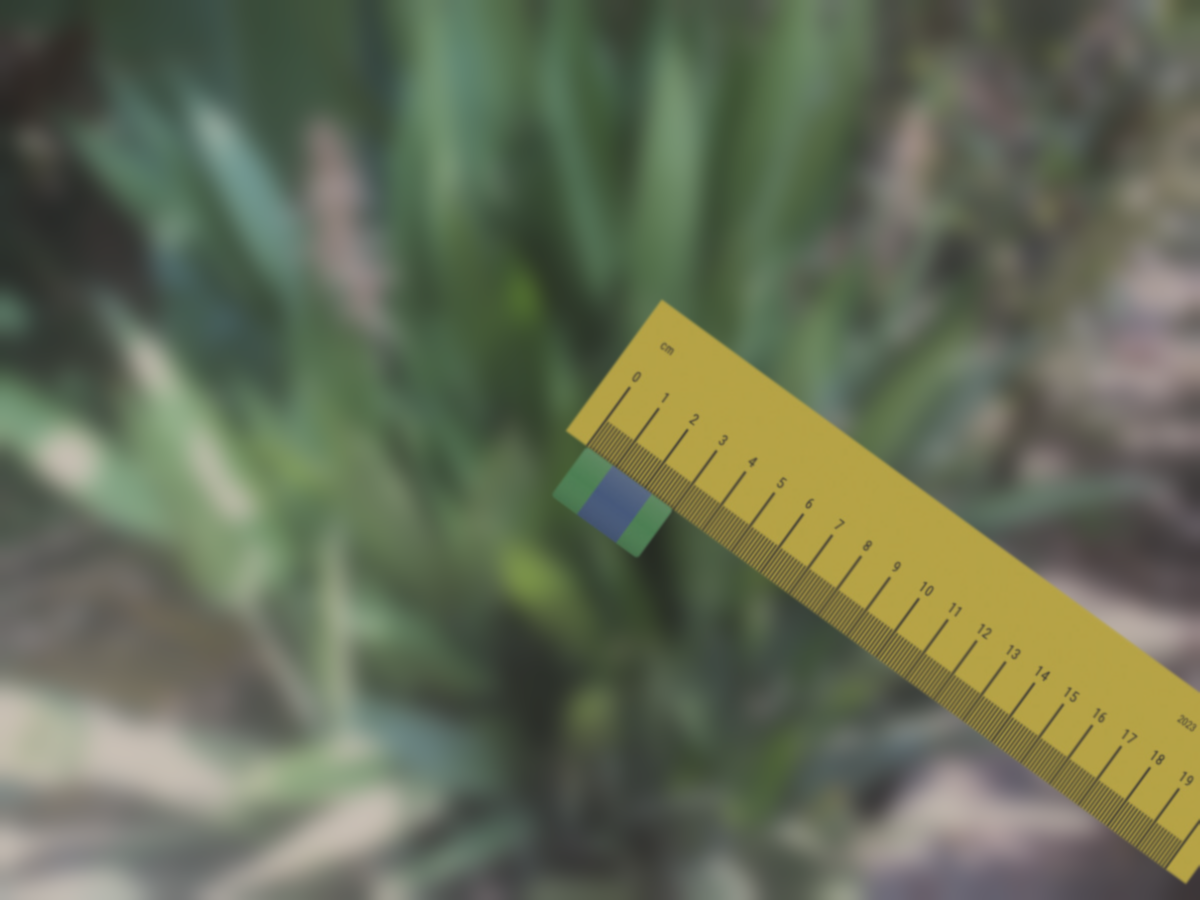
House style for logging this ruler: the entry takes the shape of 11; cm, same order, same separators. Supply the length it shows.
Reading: 3; cm
